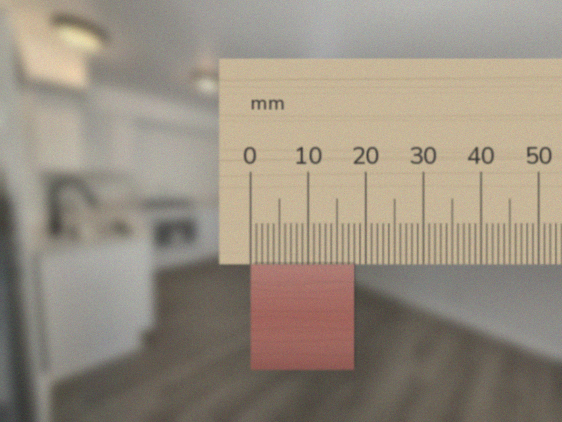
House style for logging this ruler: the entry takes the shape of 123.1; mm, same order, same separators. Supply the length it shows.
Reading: 18; mm
